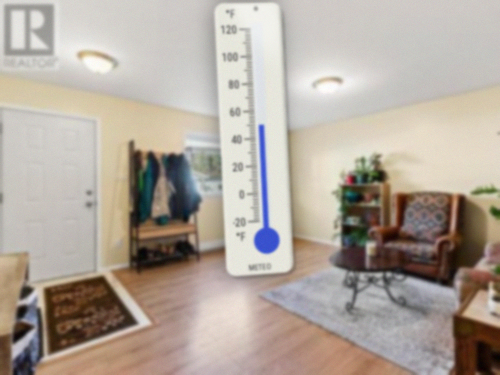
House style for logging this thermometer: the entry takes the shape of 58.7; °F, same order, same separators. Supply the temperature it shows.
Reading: 50; °F
